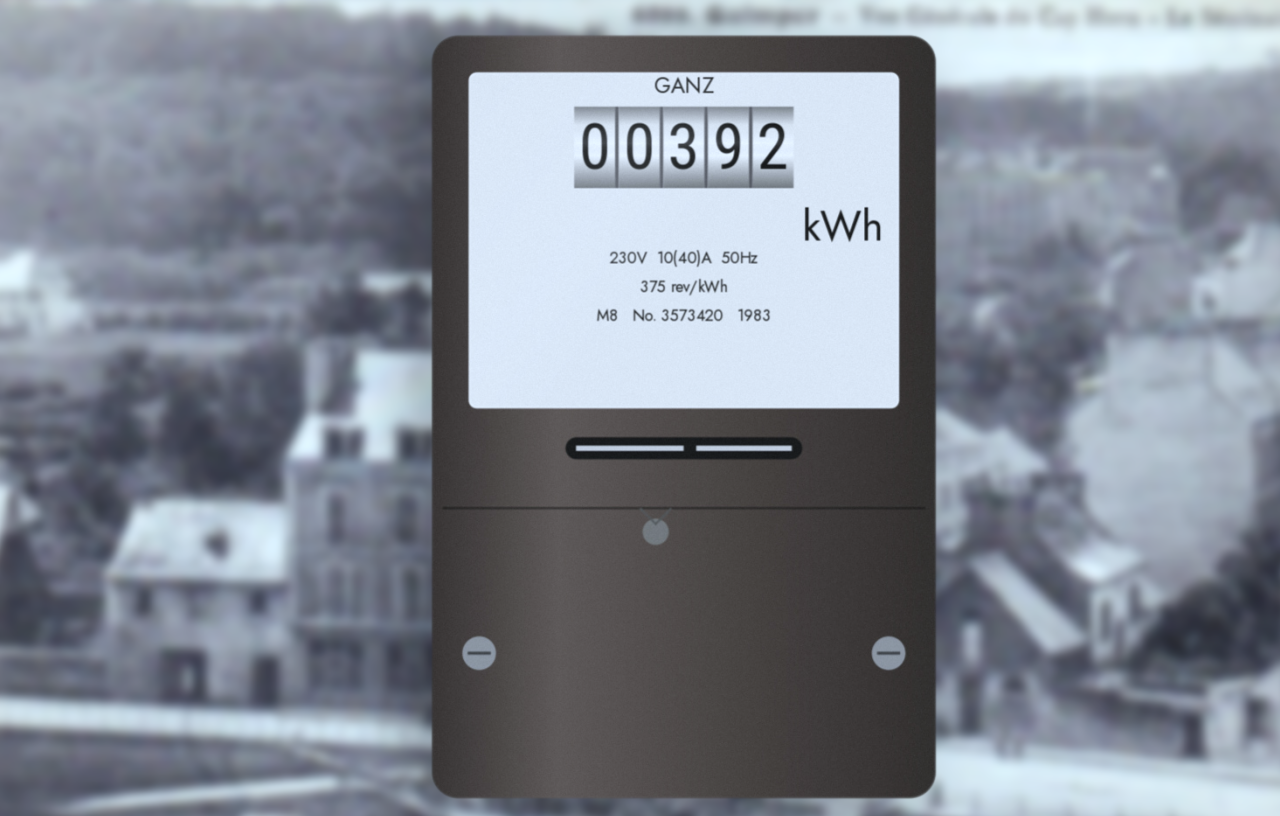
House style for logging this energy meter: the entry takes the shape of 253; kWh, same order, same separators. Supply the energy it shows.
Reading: 392; kWh
